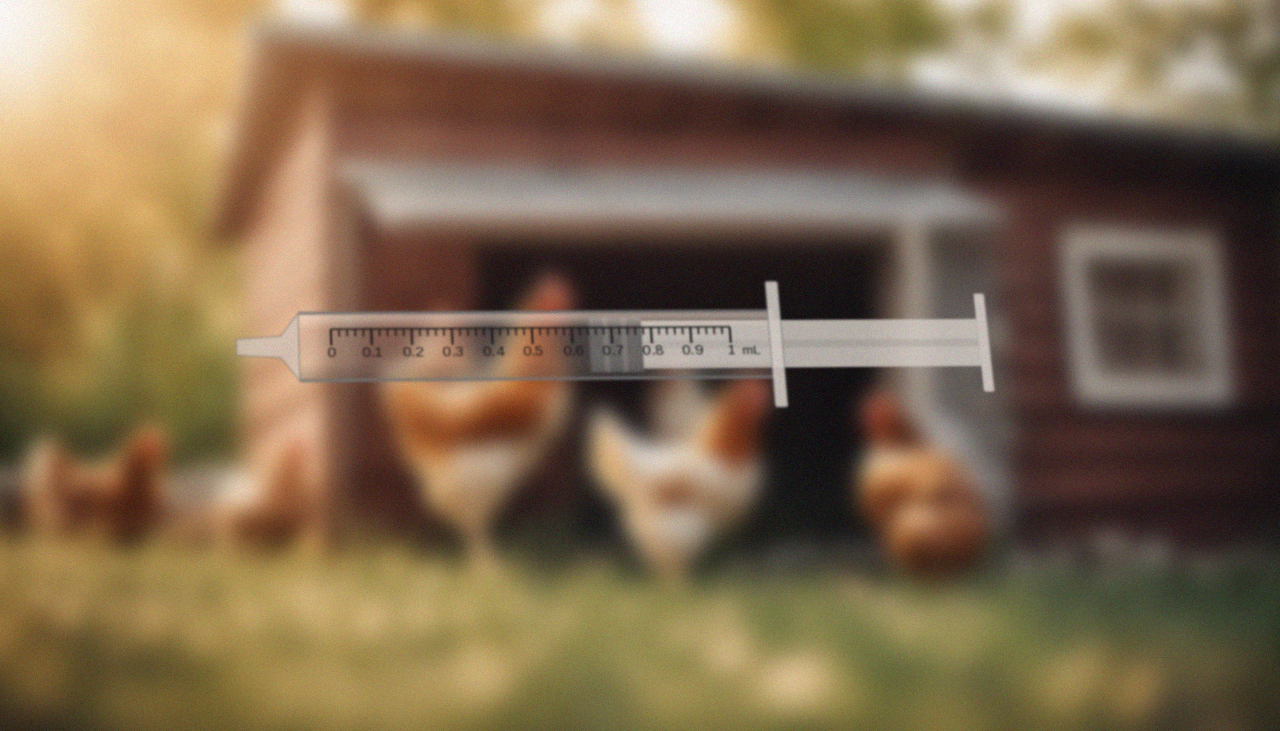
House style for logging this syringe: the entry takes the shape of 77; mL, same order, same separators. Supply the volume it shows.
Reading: 0.64; mL
